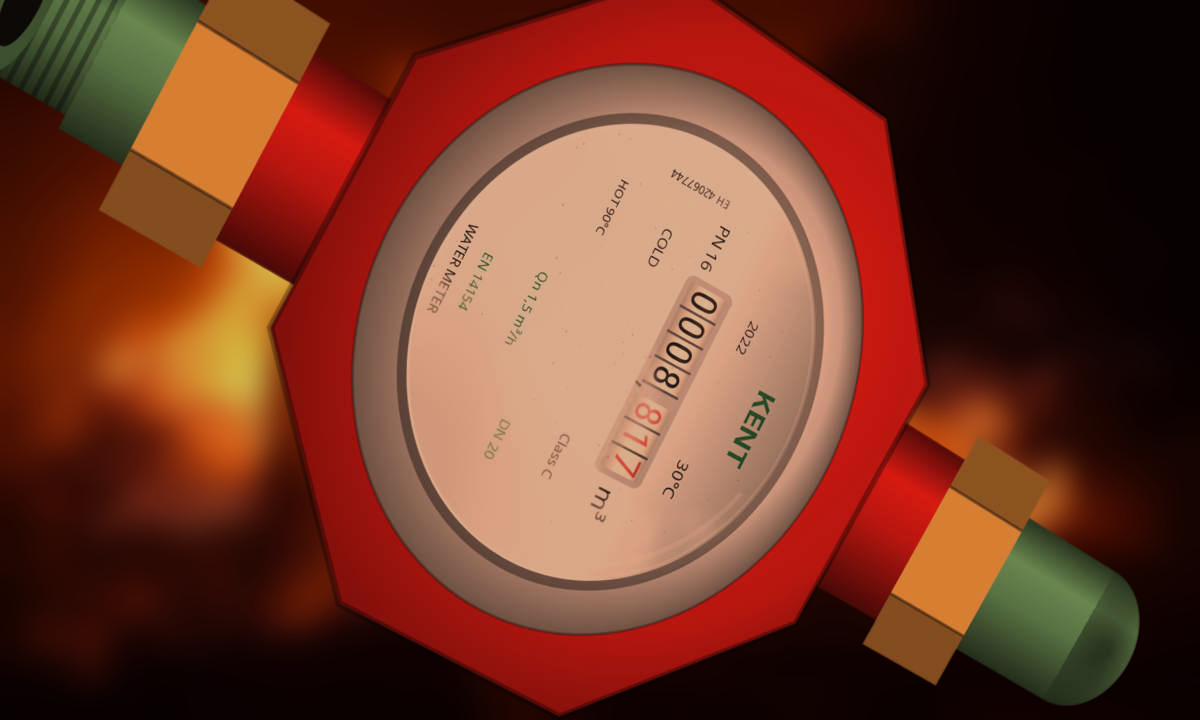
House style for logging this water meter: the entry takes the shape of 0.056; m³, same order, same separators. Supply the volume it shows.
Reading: 8.817; m³
